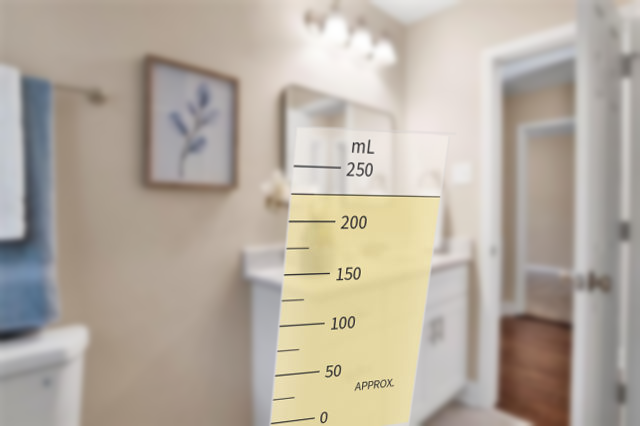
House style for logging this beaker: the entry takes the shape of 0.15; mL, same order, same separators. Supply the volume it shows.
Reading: 225; mL
